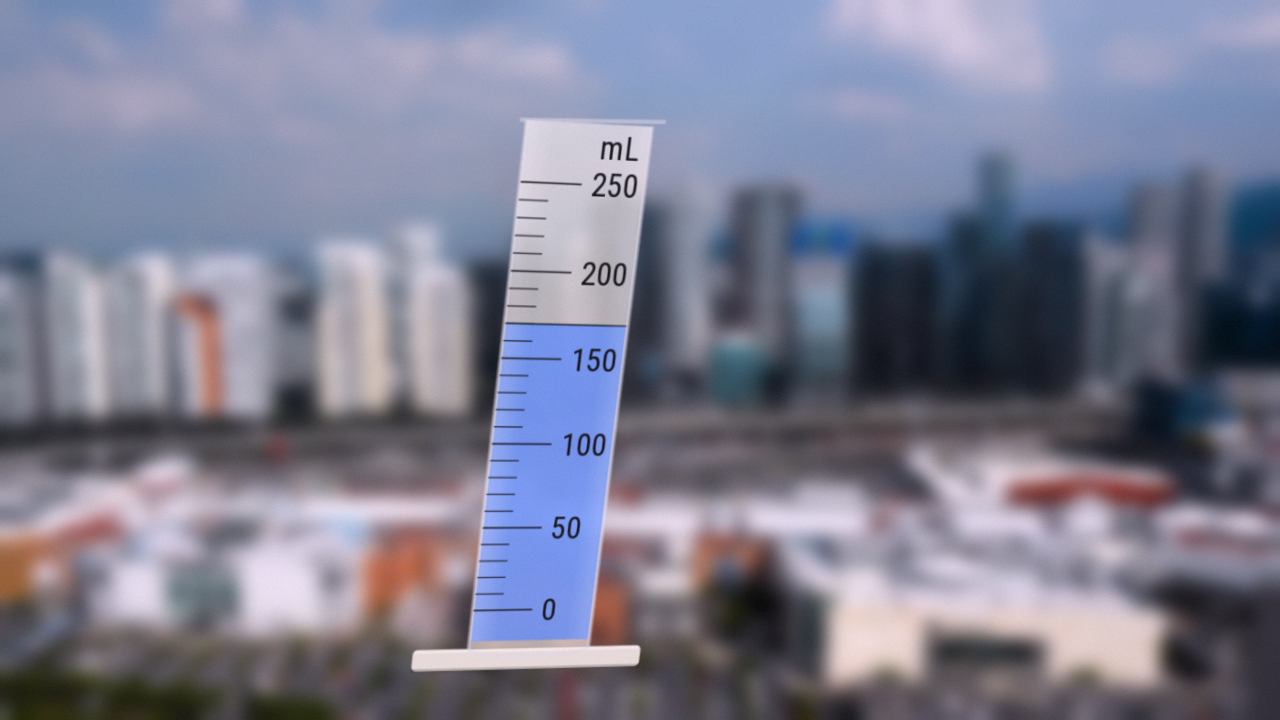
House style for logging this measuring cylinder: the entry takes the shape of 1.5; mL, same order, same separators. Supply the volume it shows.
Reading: 170; mL
